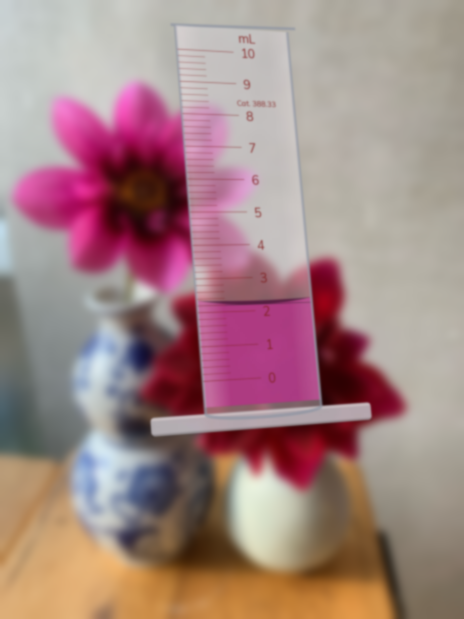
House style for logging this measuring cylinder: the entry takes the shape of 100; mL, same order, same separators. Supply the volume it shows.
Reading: 2.2; mL
